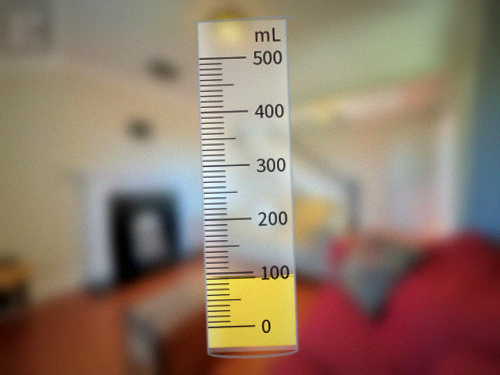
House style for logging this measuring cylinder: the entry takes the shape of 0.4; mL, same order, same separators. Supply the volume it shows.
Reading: 90; mL
